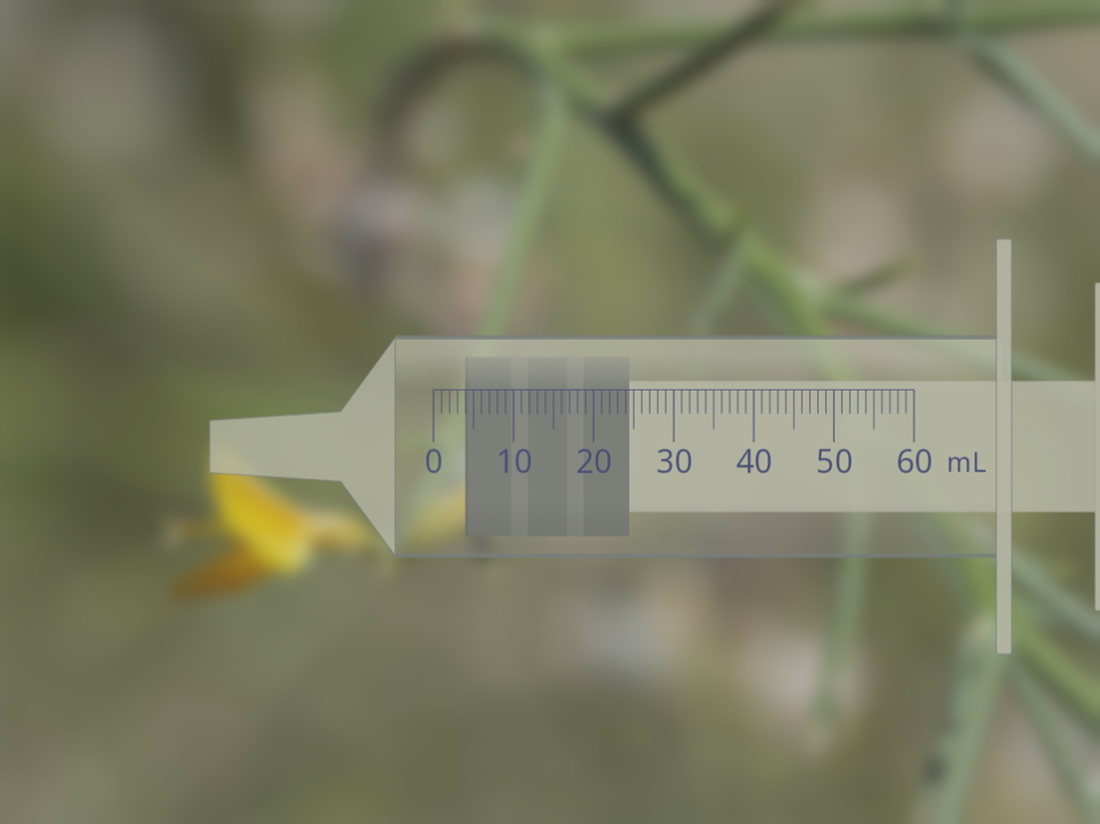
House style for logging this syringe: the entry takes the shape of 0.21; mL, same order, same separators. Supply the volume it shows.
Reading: 4; mL
